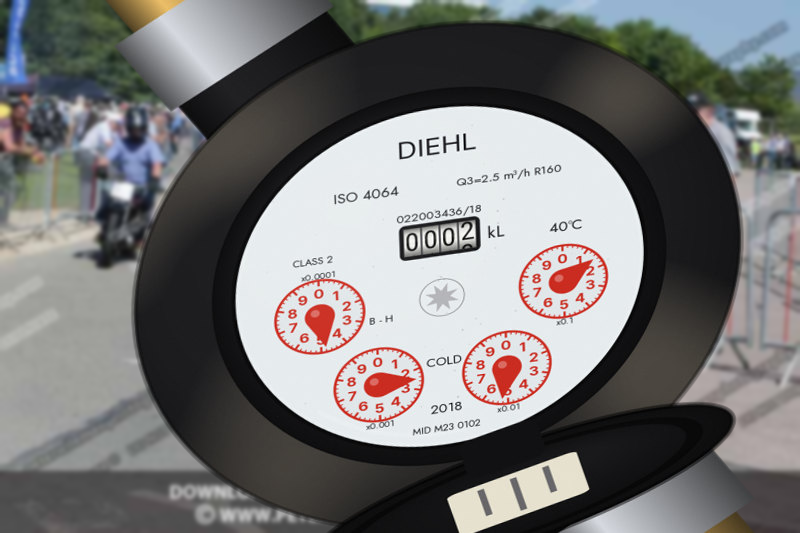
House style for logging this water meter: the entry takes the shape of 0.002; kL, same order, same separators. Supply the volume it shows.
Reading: 2.1524; kL
